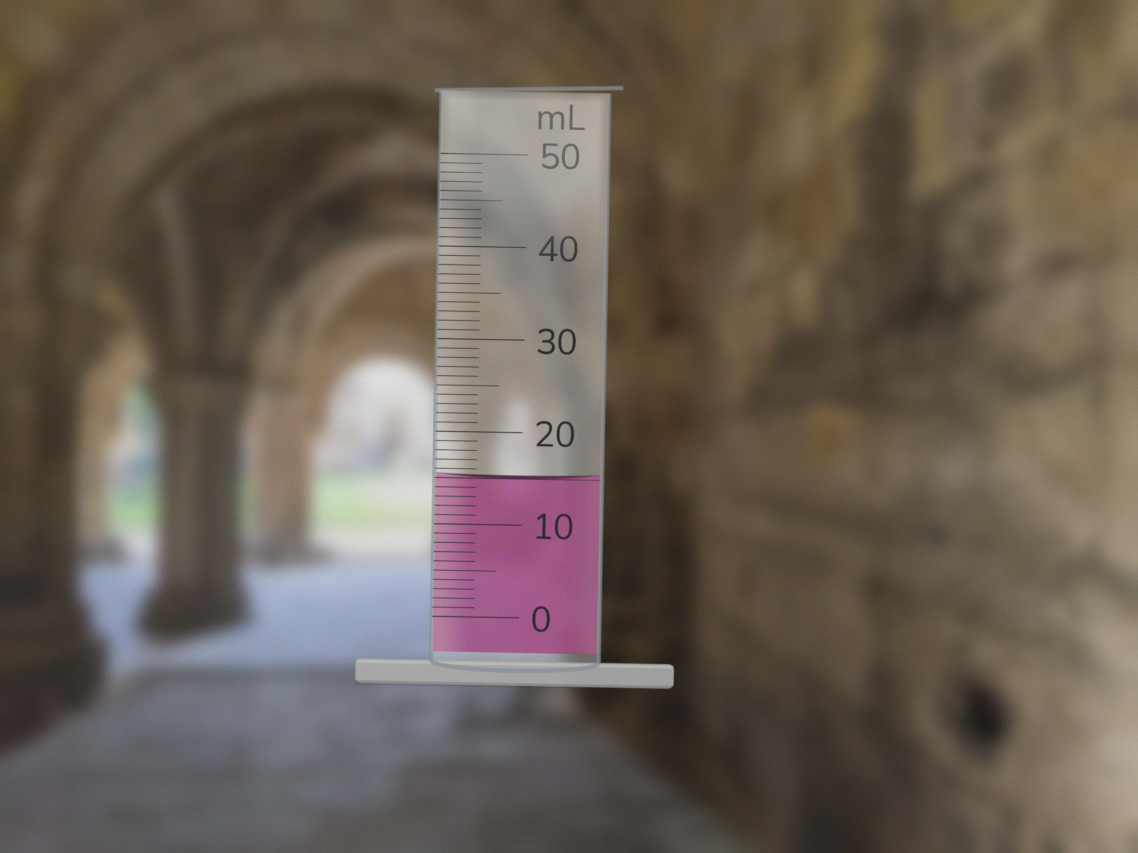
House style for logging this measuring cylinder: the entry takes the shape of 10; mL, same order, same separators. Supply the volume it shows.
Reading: 15; mL
